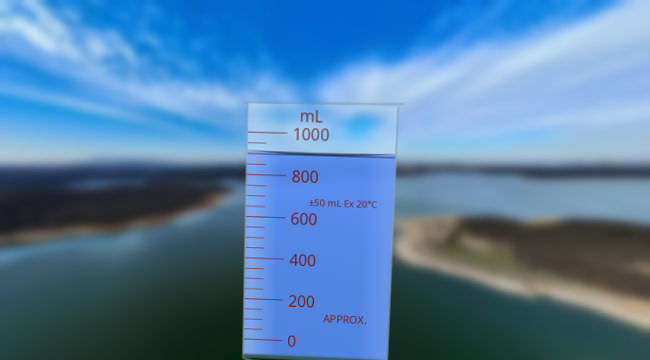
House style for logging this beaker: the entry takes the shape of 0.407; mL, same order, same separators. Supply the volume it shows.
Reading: 900; mL
